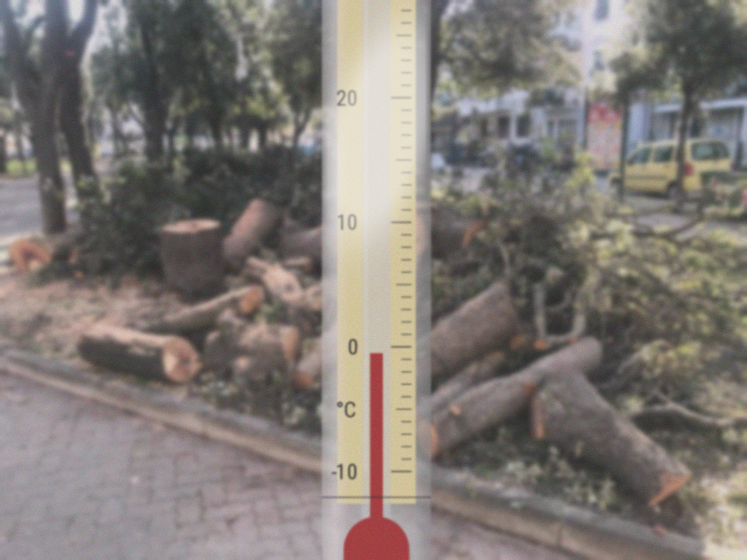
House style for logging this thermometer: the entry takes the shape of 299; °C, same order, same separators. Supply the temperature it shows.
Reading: -0.5; °C
